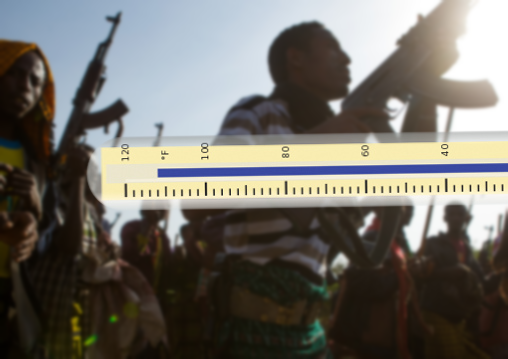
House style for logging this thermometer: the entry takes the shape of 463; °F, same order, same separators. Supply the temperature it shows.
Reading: 112; °F
